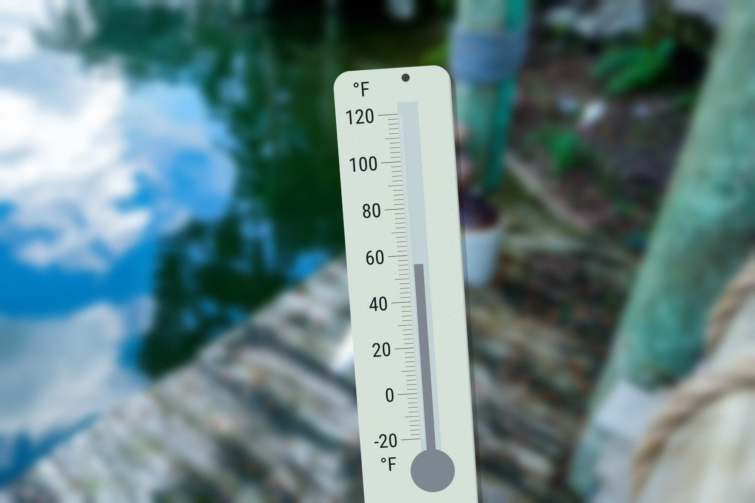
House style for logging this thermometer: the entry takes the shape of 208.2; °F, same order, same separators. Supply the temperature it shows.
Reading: 56; °F
